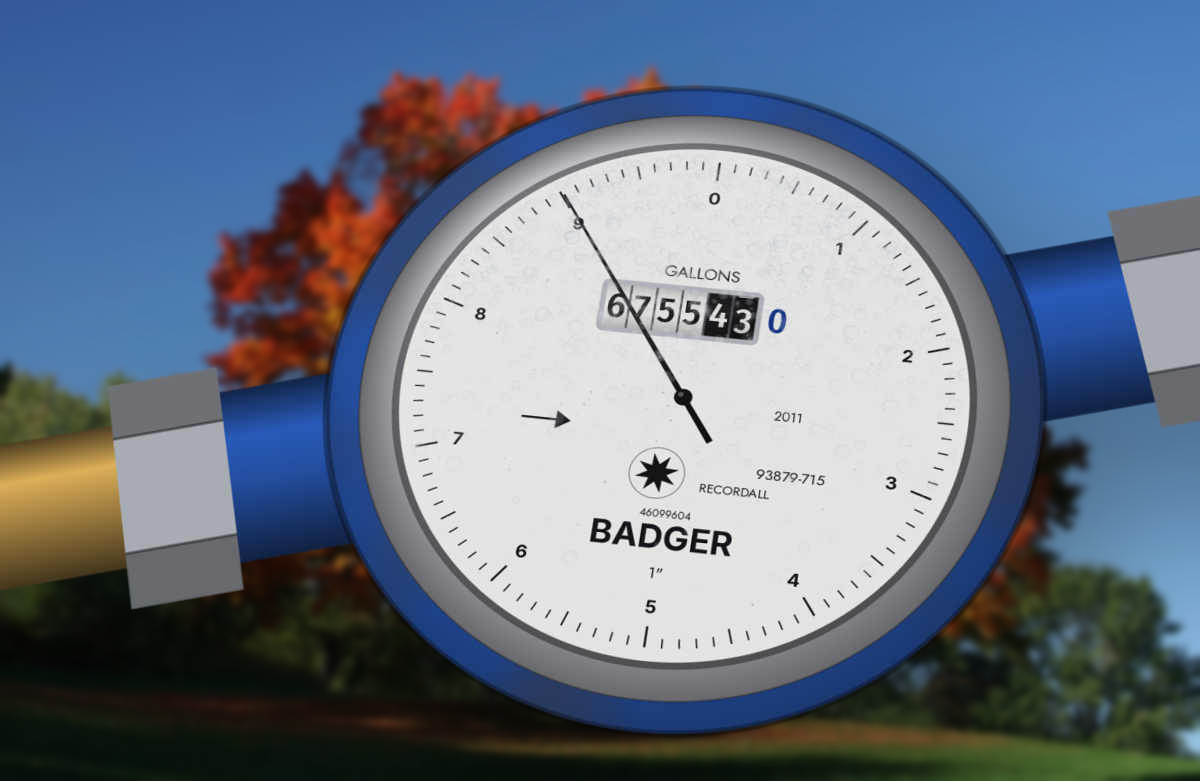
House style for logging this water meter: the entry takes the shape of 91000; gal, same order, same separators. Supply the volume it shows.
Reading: 6755429.0; gal
